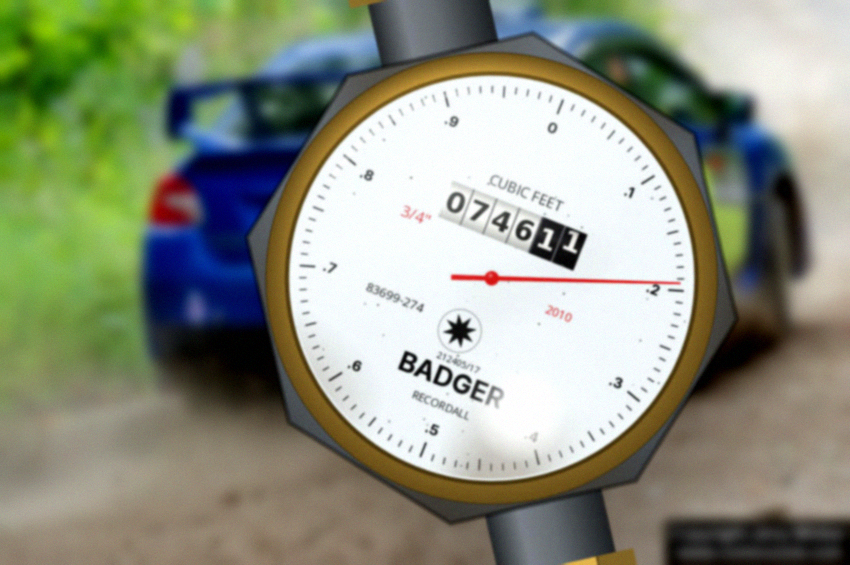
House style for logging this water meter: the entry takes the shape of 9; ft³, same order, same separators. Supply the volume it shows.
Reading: 74611.19; ft³
